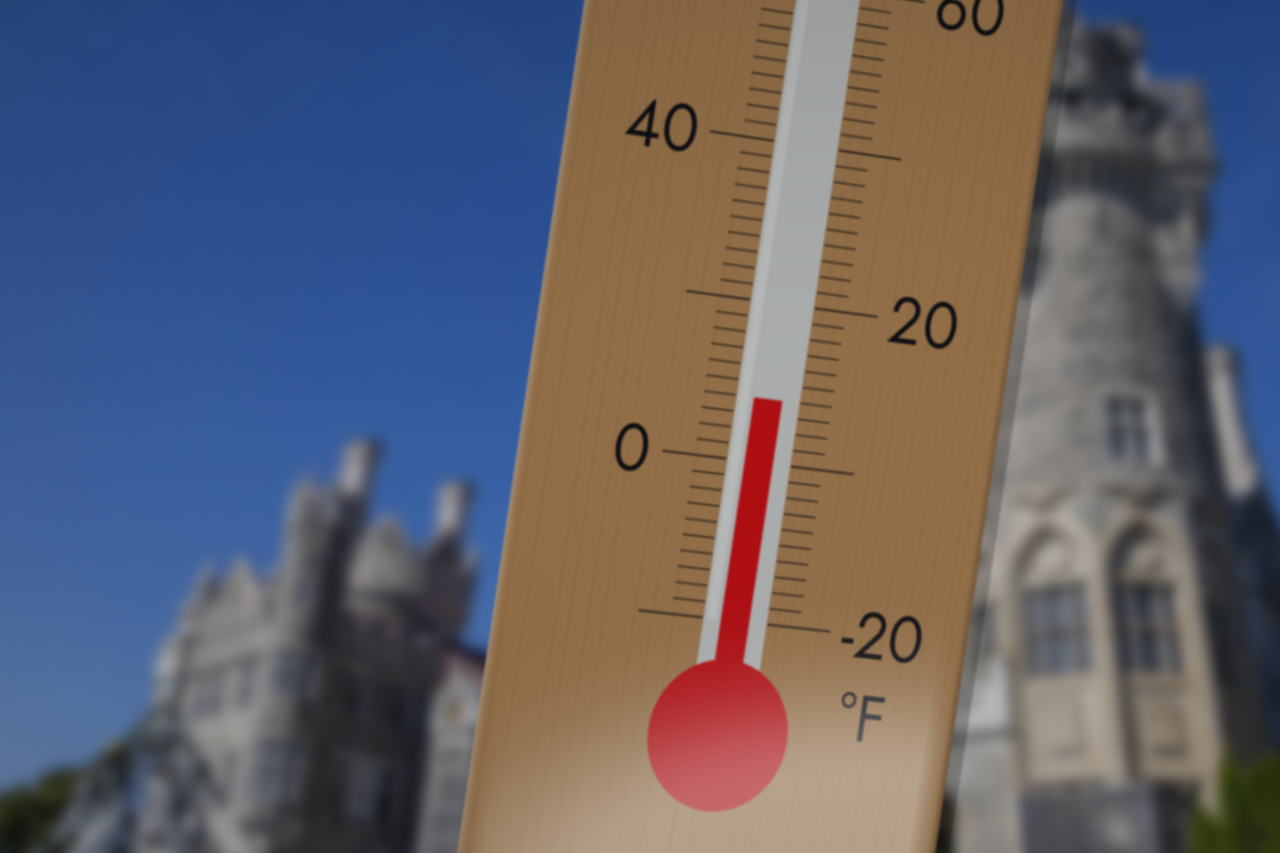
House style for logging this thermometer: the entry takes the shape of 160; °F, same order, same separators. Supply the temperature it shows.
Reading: 8; °F
